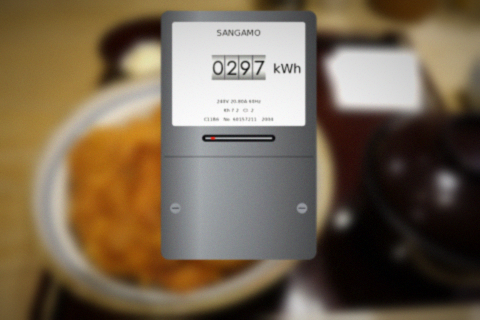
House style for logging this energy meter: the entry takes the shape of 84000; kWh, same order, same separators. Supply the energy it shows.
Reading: 297; kWh
